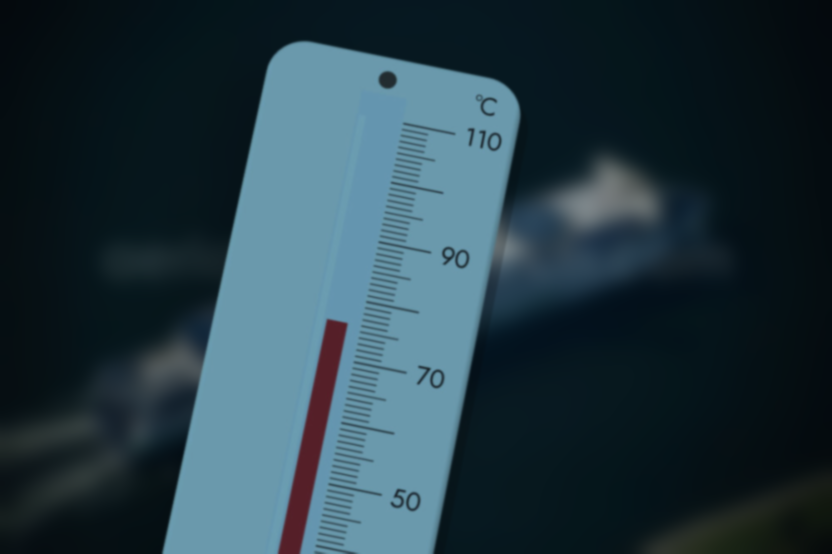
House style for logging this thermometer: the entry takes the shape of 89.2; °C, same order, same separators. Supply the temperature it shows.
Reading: 76; °C
